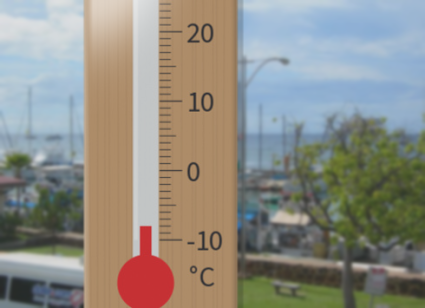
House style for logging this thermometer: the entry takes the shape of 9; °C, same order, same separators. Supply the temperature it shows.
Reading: -8; °C
